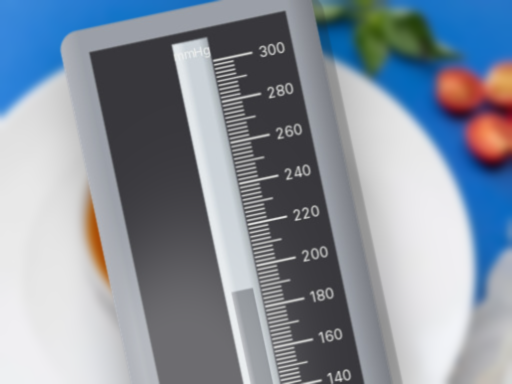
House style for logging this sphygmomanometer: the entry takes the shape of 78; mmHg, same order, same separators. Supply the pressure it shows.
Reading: 190; mmHg
